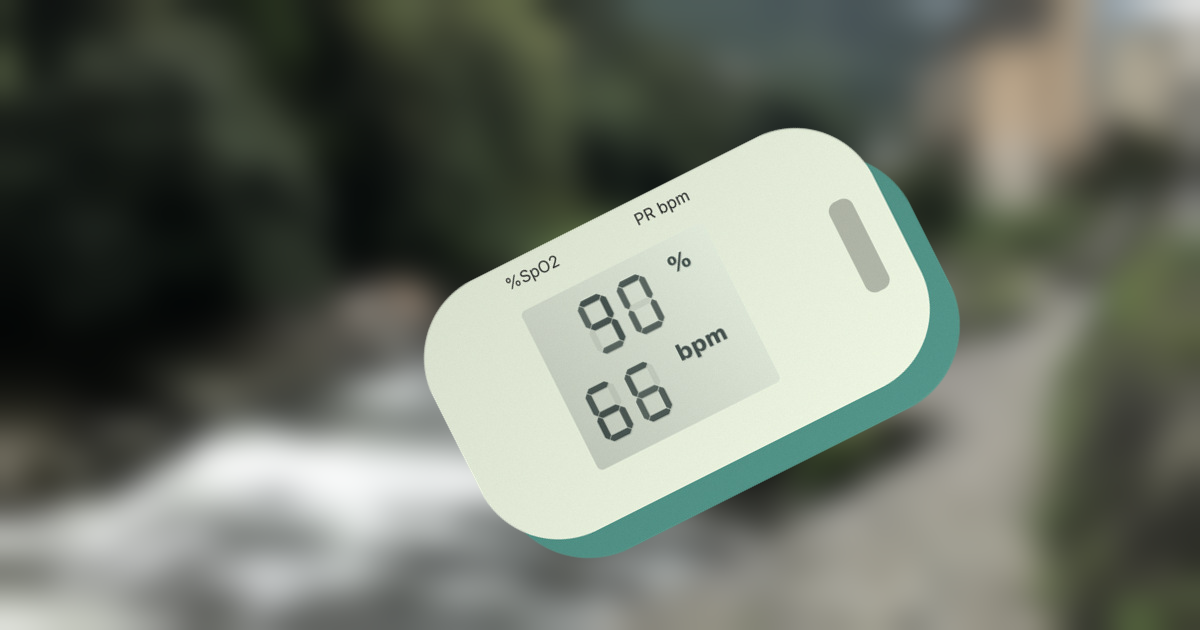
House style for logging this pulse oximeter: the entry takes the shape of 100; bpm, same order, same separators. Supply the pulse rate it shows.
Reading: 66; bpm
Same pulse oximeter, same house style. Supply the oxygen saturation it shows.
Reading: 90; %
